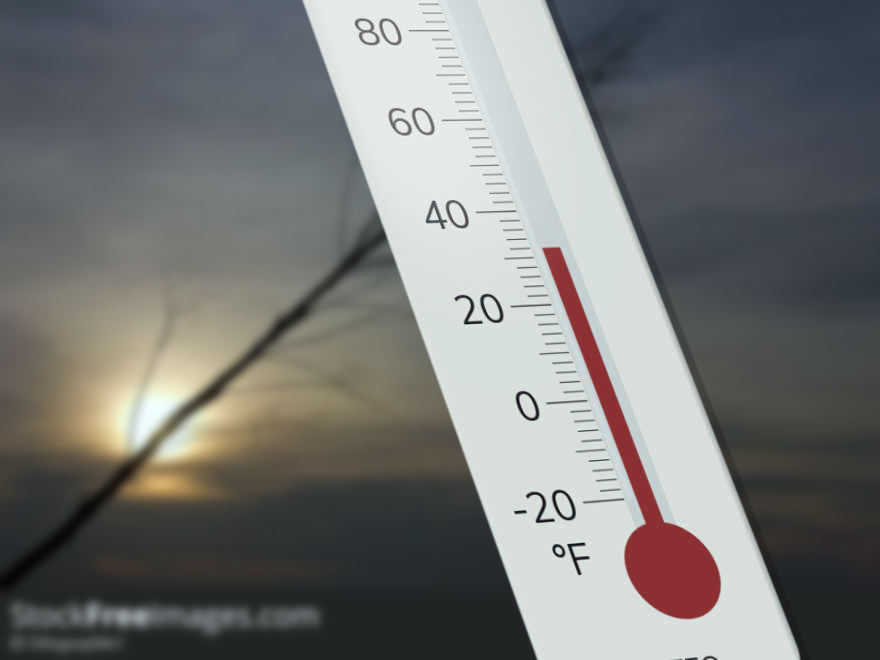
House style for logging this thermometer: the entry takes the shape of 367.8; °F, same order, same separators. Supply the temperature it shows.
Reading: 32; °F
